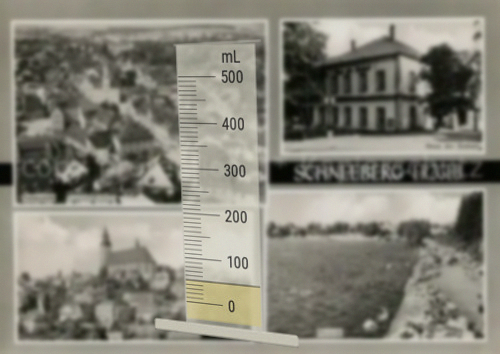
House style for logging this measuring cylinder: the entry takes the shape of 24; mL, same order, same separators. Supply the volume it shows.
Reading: 50; mL
